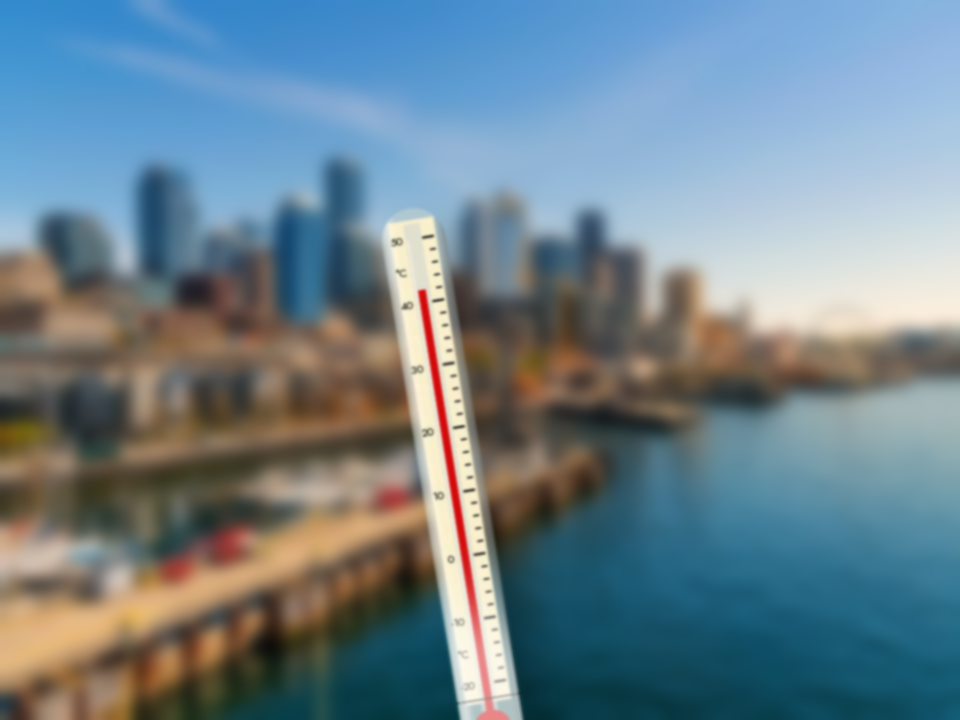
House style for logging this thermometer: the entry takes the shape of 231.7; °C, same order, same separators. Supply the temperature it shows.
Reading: 42; °C
